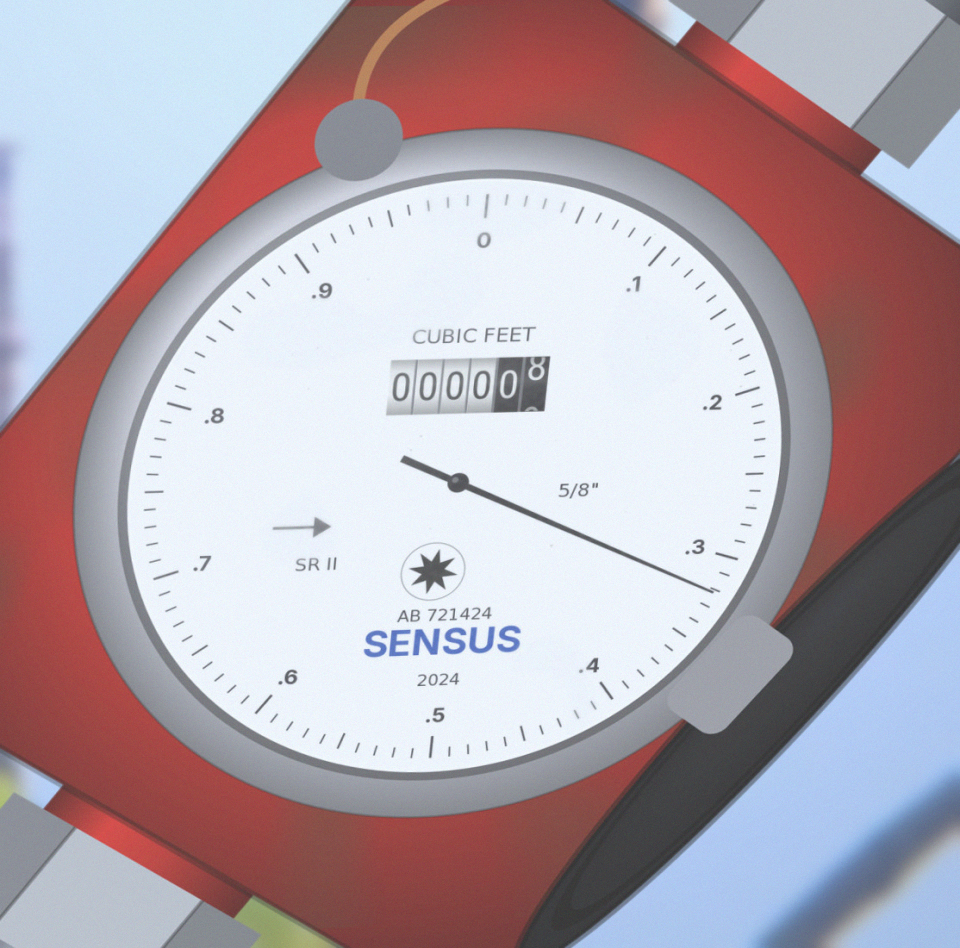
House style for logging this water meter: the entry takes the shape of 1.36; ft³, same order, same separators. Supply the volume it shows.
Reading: 8.32; ft³
